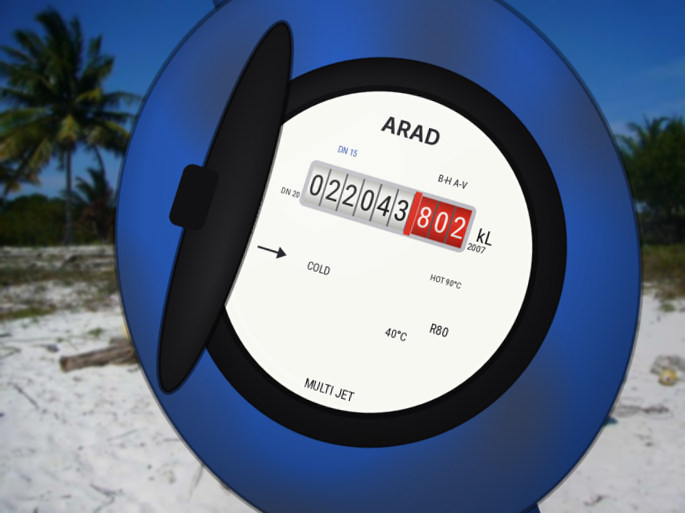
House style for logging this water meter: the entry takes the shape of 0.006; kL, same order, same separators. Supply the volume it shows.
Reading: 22043.802; kL
